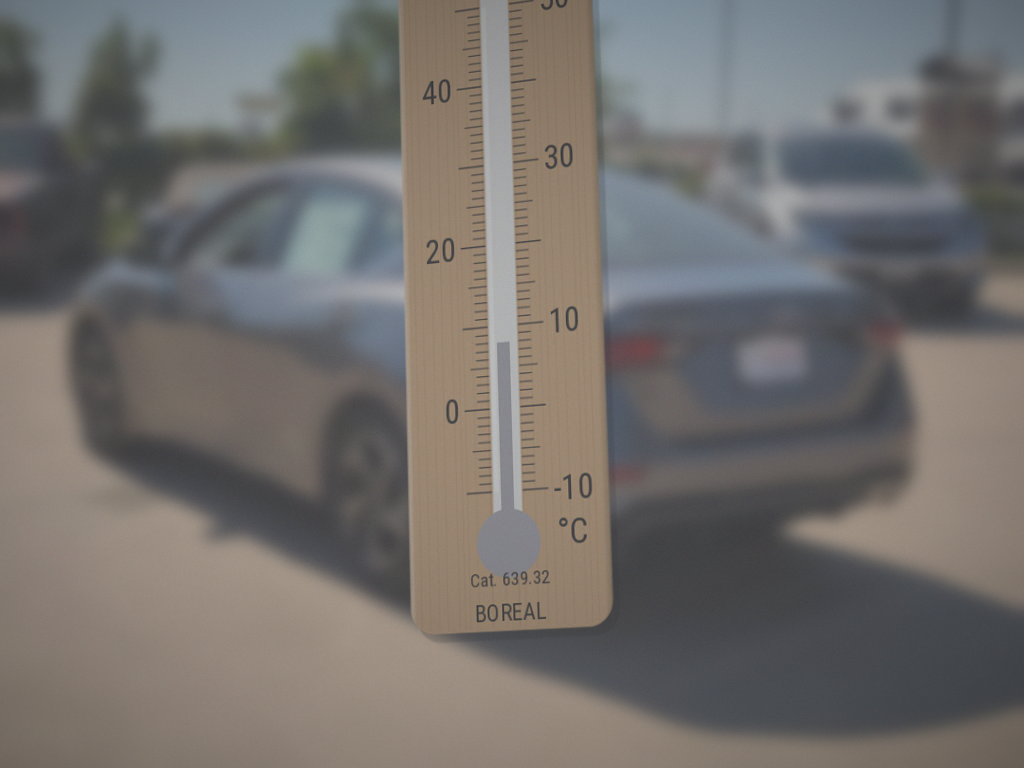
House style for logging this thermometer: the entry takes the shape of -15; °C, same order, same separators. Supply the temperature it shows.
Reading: 8; °C
